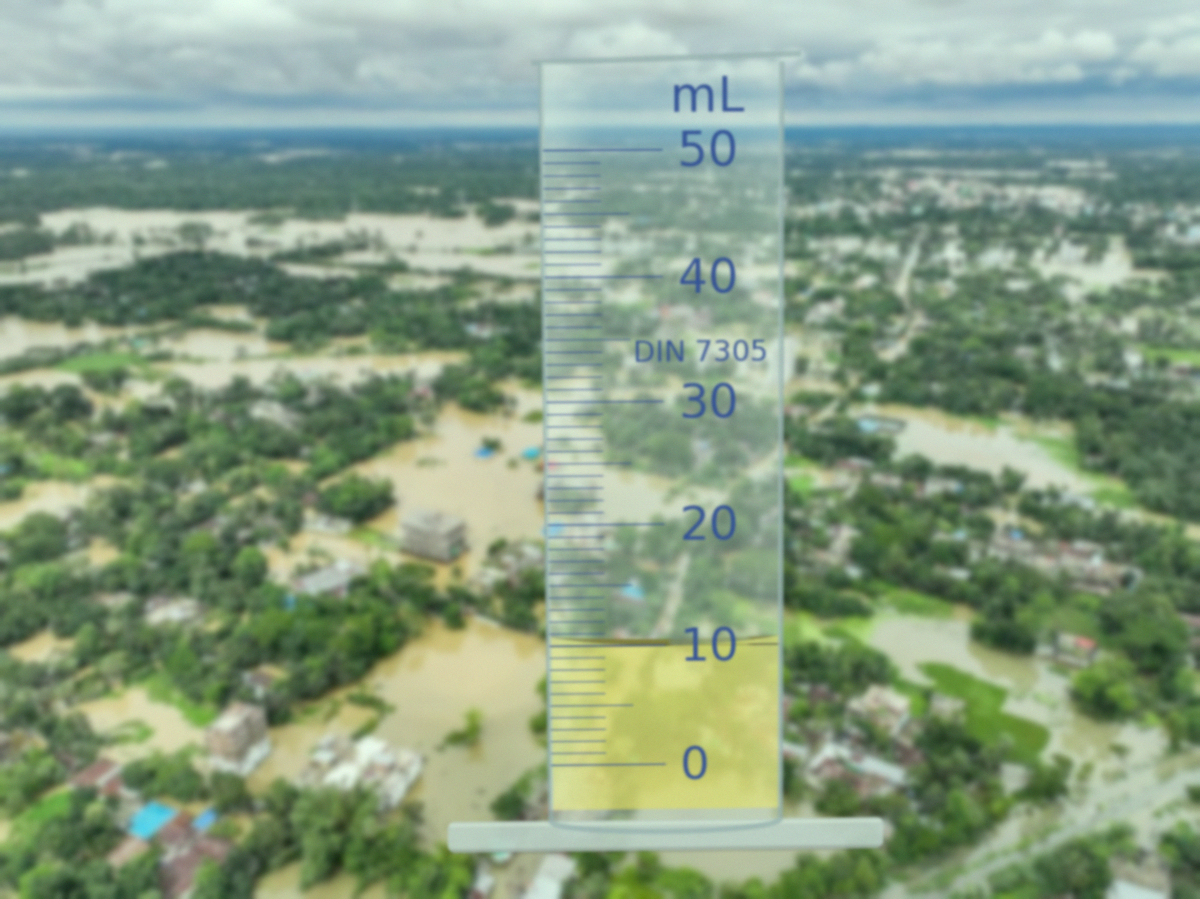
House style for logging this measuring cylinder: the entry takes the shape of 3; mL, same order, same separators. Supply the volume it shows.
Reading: 10; mL
